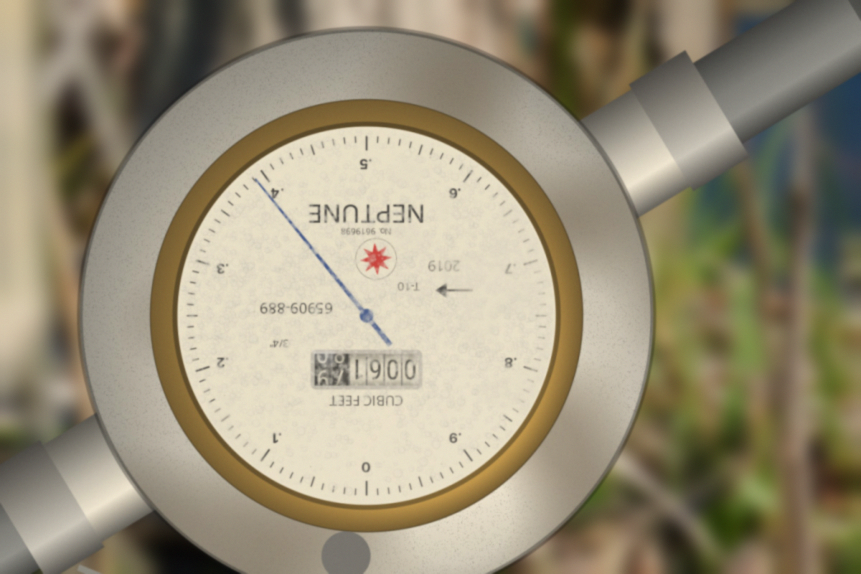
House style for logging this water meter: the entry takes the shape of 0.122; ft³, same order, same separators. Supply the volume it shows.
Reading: 6179.39; ft³
